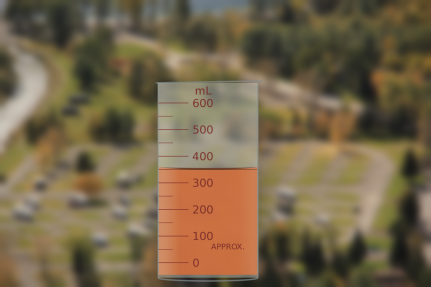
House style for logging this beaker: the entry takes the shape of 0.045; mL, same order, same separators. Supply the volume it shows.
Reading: 350; mL
